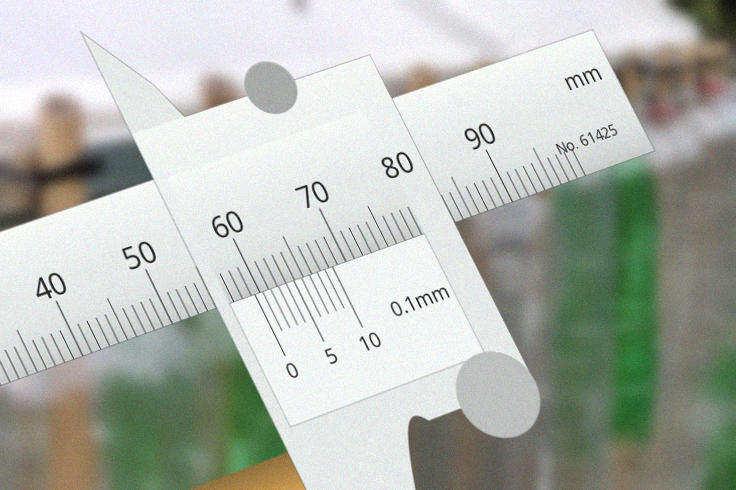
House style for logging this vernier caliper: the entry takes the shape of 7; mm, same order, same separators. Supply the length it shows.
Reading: 59.4; mm
